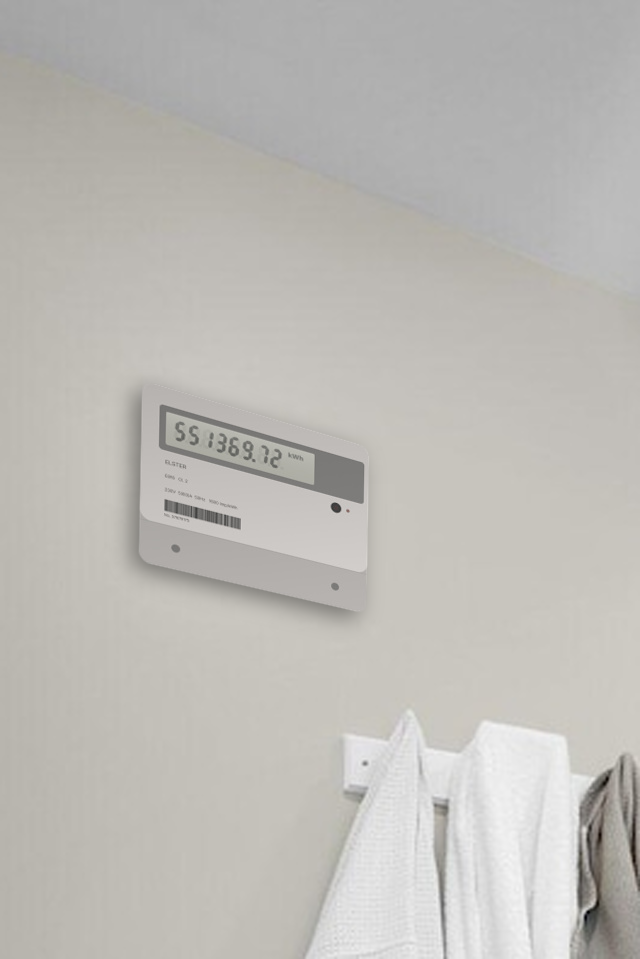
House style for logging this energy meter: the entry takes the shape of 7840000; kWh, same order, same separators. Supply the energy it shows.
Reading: 551369.72; kWh
